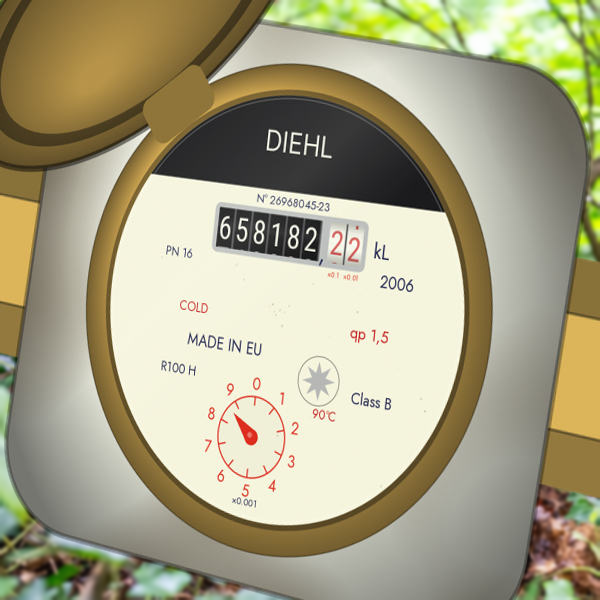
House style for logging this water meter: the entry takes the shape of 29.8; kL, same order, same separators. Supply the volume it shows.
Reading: 658182.218; kL
